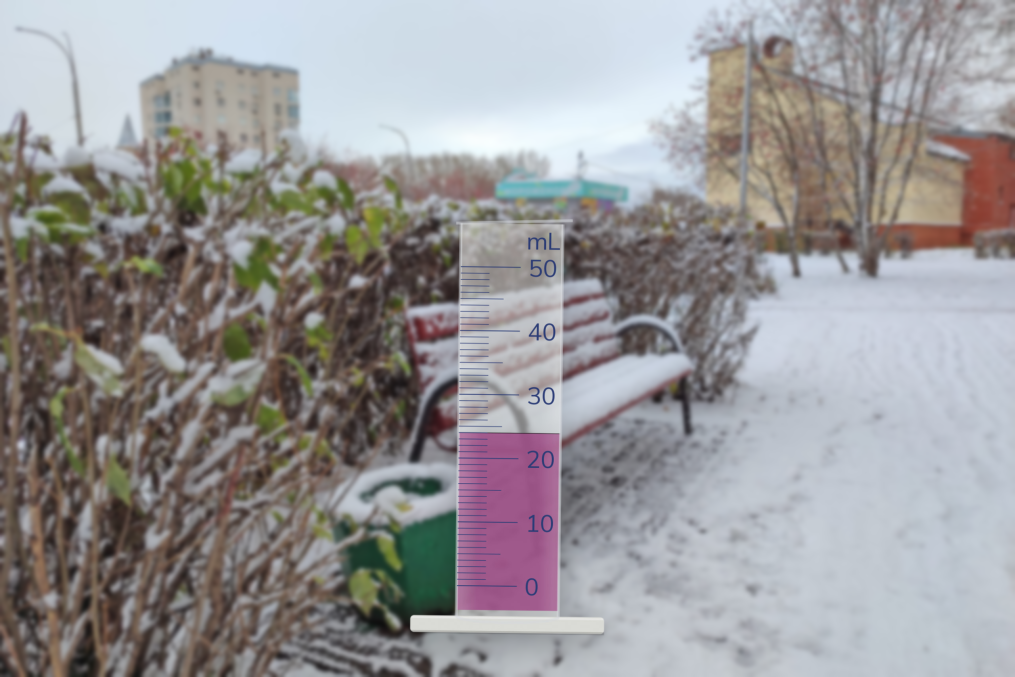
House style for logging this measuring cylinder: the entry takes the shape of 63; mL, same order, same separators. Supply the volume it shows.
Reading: 24; mL
